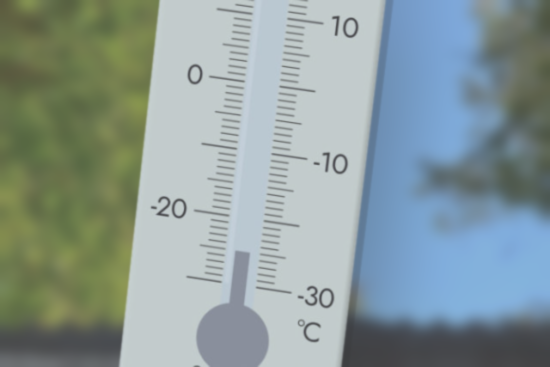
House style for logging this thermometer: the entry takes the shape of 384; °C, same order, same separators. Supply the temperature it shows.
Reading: -25; °C
